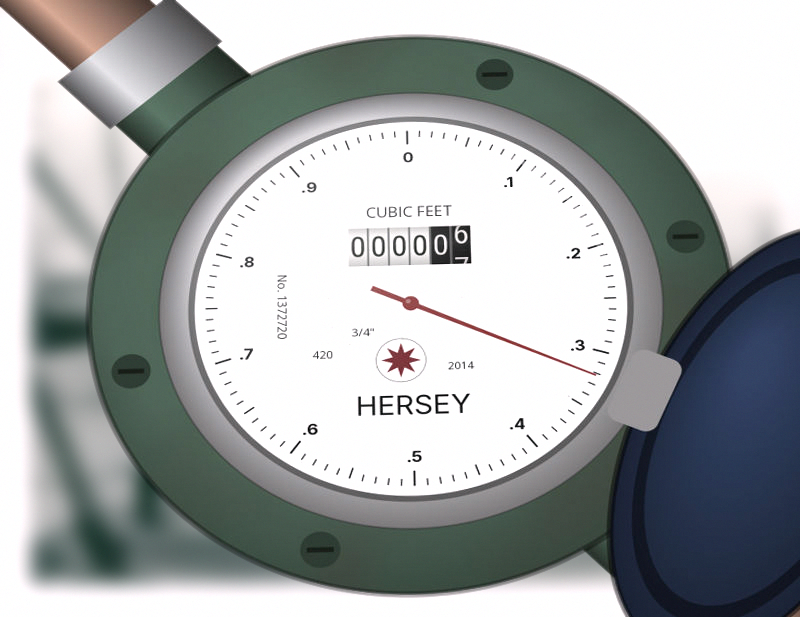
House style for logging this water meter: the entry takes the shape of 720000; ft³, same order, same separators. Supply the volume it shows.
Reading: 6.32; ft³
